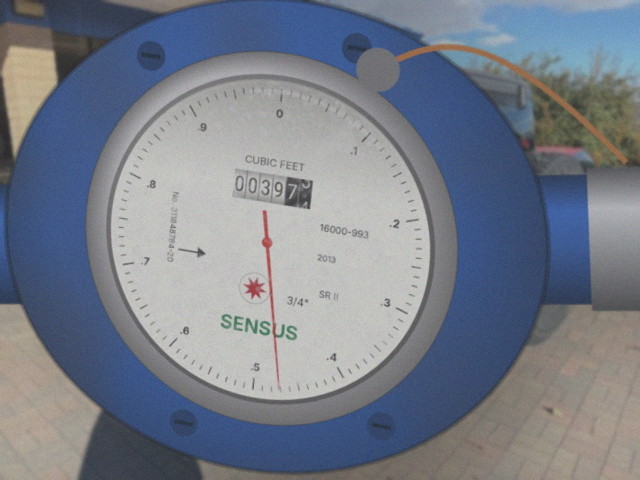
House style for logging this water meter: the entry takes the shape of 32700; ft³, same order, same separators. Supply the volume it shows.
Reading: 3973.47; ft³
